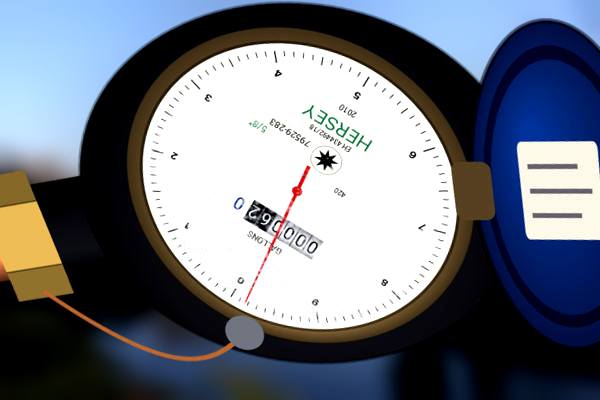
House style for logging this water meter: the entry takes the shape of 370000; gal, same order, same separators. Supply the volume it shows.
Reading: 619.8; gal
